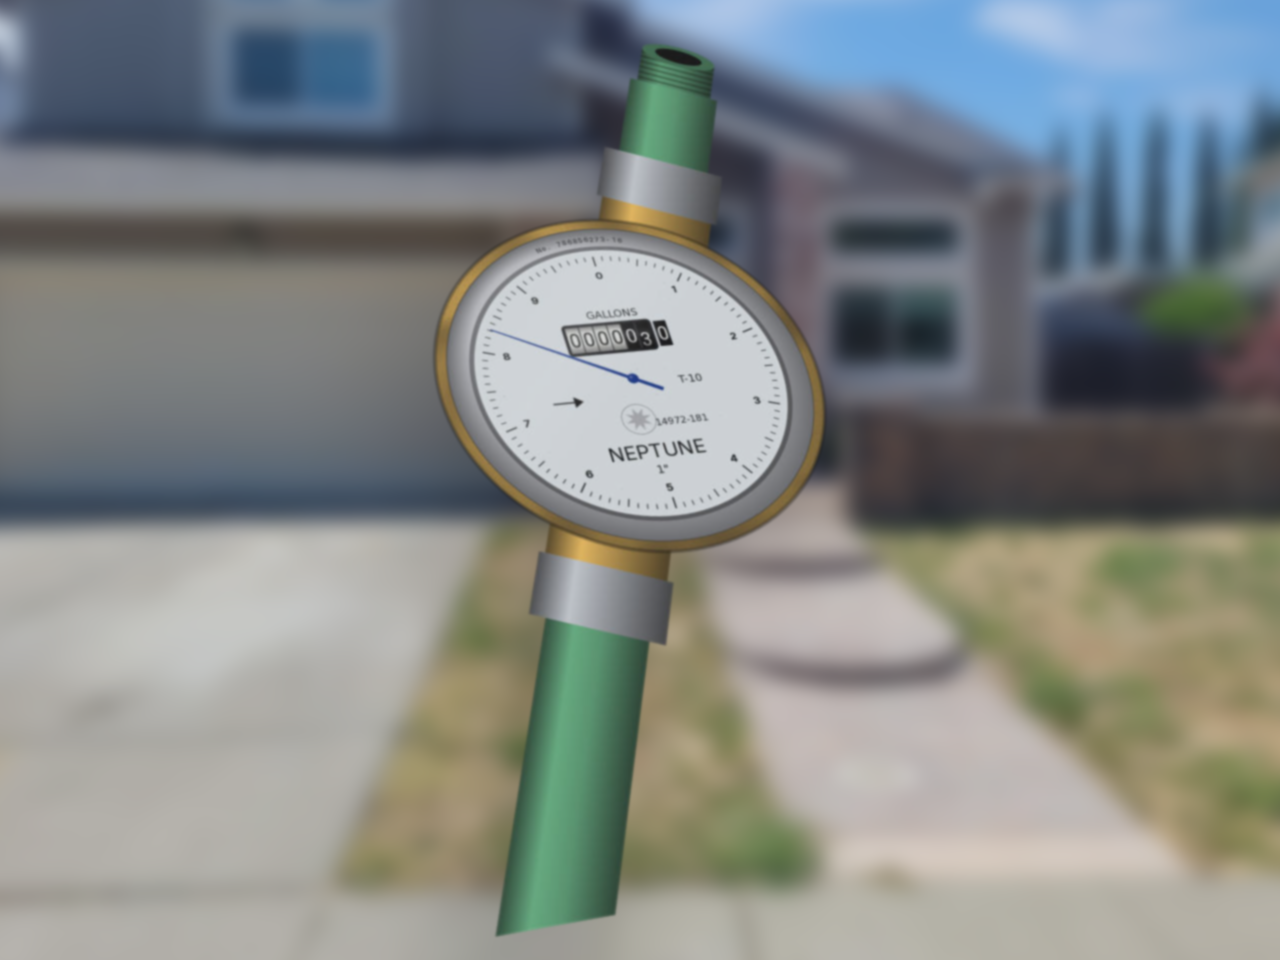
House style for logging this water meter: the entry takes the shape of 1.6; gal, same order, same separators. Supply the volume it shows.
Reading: 28.3; gal
